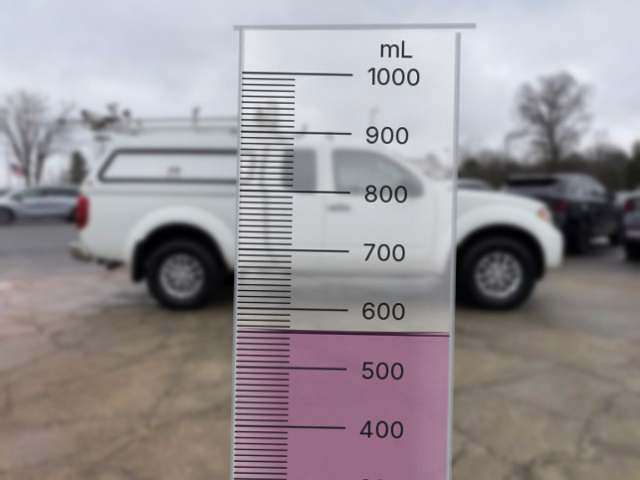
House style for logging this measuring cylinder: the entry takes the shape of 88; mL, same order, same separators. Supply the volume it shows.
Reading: 560; mL
